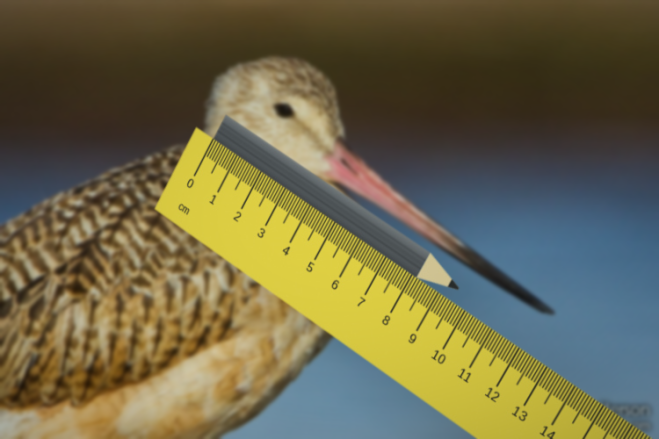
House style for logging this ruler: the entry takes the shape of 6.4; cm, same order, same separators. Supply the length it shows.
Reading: 9.5; cm
